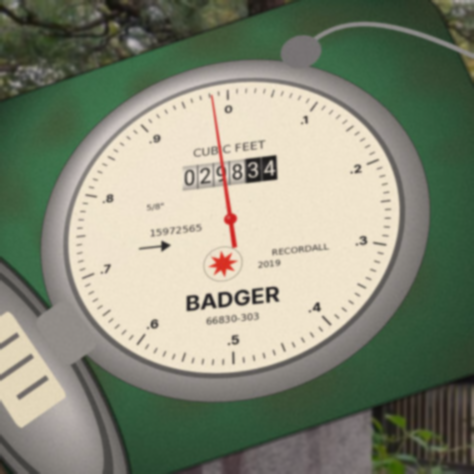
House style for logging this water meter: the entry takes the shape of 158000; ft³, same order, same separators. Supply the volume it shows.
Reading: 29833.98; ft³
